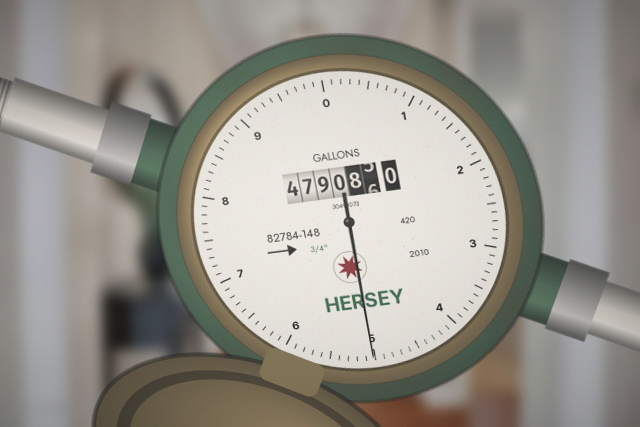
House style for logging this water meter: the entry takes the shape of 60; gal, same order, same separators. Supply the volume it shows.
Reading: 4790855.0; gal
